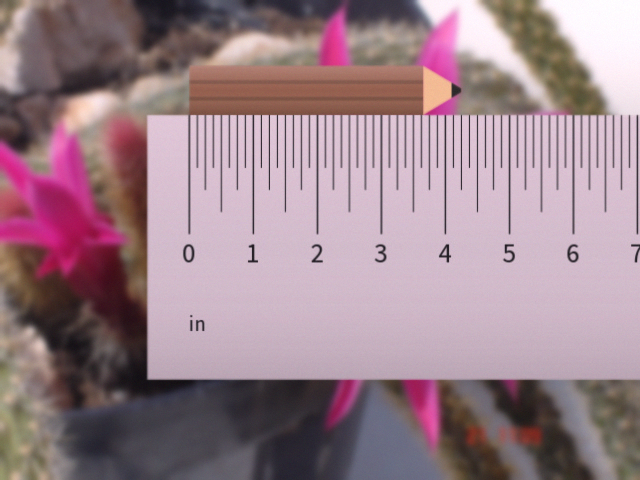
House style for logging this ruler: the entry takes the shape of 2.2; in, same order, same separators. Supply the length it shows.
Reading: 4.25; in
